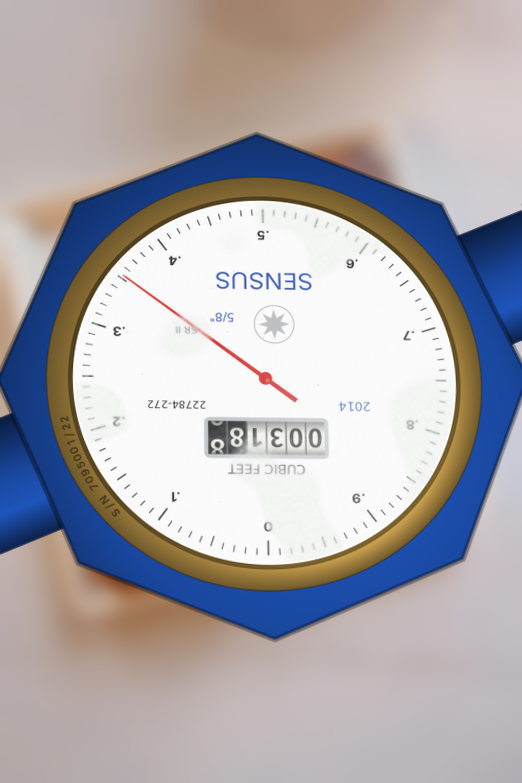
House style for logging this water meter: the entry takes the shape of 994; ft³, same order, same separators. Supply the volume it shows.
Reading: 3188.35; ft³
